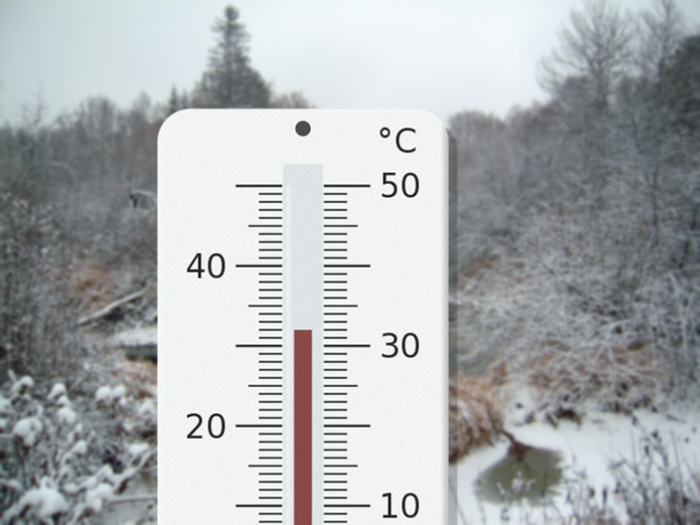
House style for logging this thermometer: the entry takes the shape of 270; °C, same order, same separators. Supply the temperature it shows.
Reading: 32; °C
